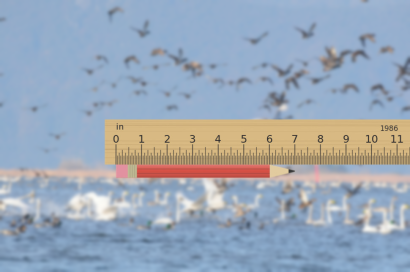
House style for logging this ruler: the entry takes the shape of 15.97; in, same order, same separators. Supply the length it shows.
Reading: 7; in
